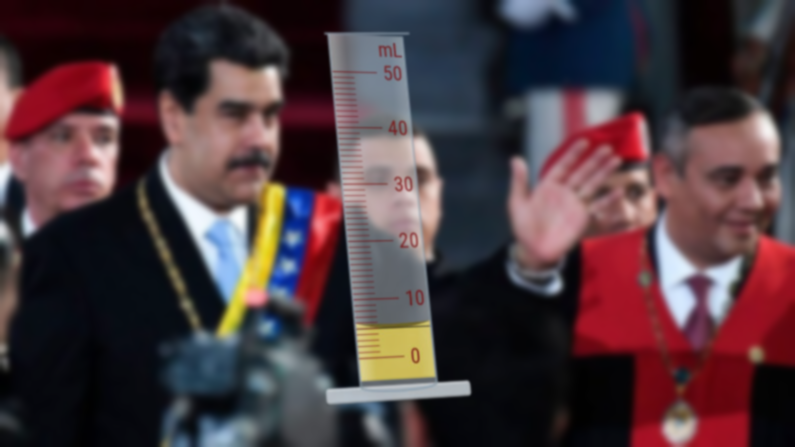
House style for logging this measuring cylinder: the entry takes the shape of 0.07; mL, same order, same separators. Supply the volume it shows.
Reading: 5; mL
